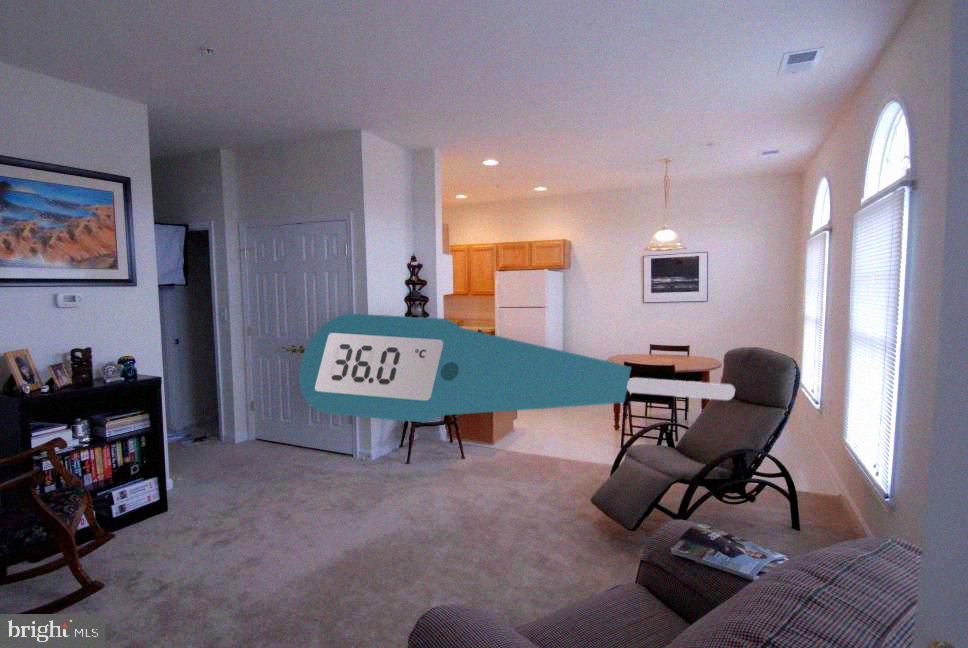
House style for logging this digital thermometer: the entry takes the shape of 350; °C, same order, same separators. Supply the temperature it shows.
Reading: 36.0; °C
